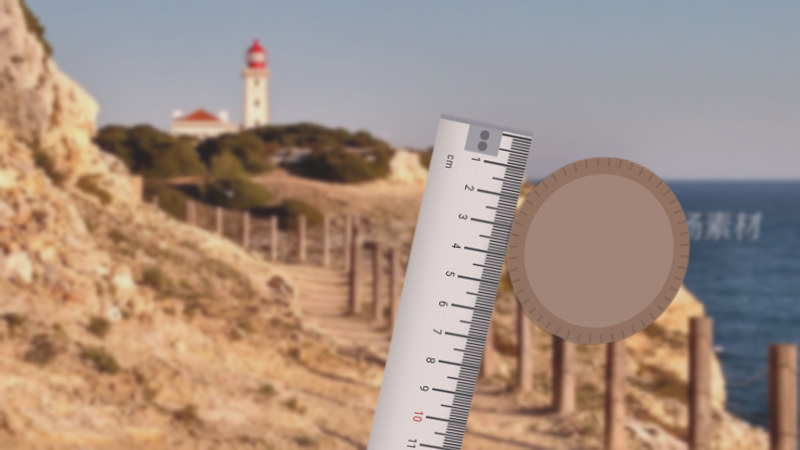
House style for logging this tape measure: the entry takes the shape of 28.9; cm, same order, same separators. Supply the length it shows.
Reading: 6.5; cm
